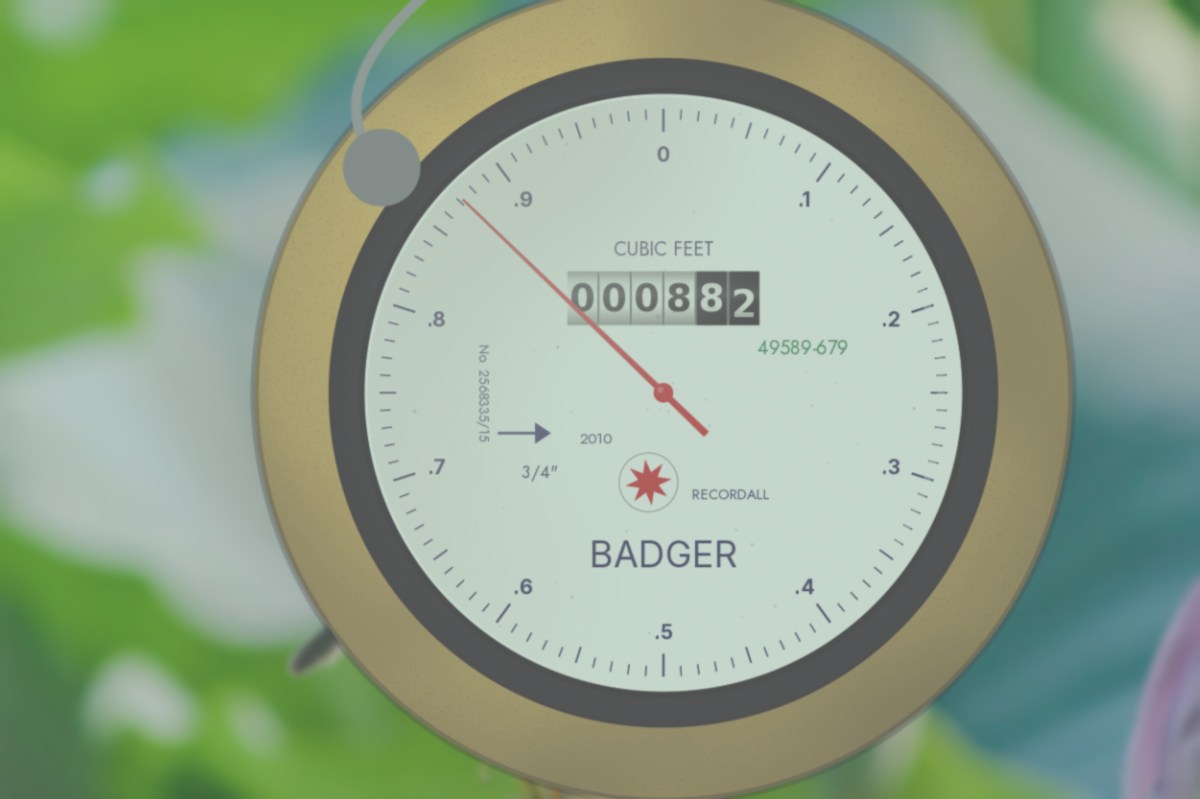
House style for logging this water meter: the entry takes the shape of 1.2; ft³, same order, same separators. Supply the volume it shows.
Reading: 881.87; ft³
